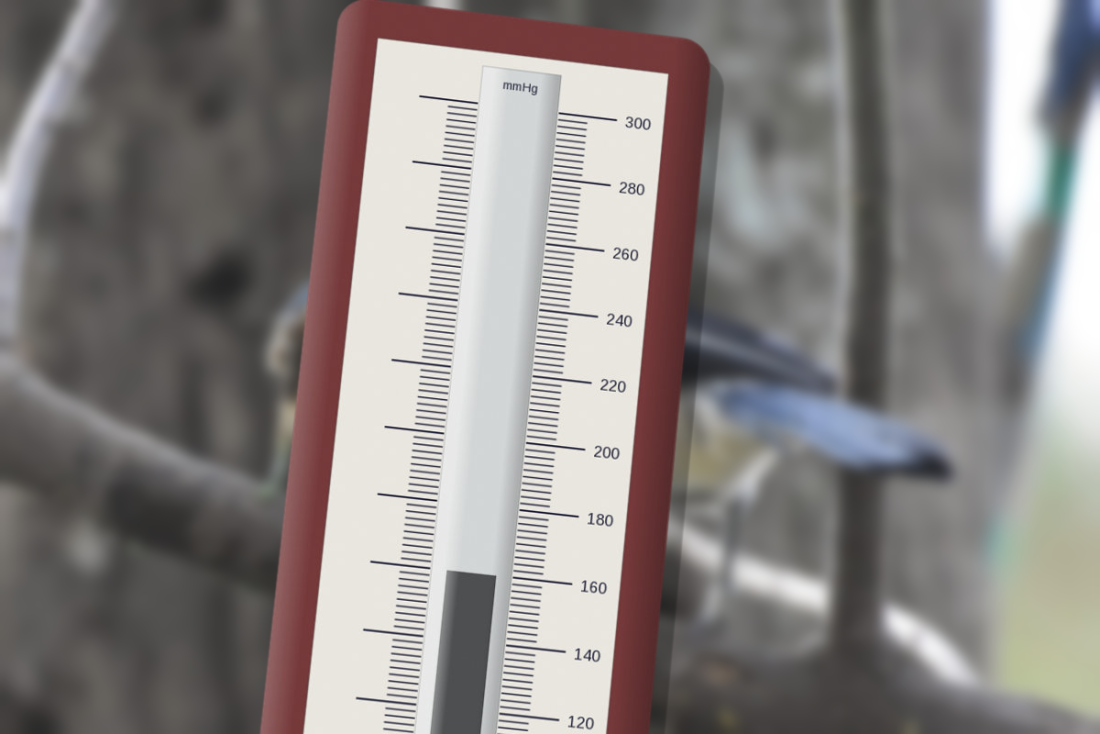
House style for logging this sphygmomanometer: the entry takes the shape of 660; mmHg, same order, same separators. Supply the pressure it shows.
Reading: 160; mmHg
